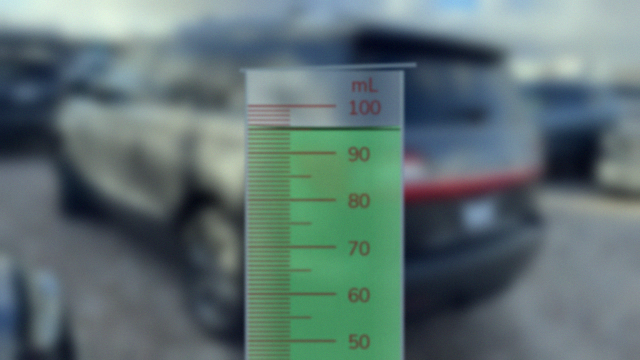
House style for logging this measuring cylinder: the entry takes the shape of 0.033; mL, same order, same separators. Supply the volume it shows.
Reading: 95; mL
